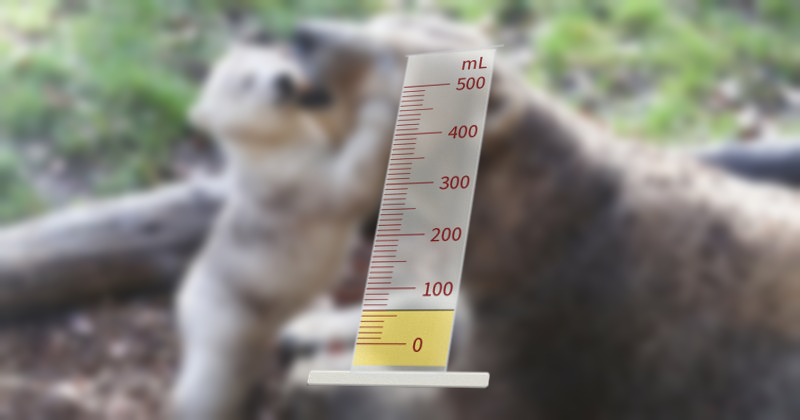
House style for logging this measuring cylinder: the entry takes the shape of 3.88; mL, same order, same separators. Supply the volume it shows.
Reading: 60; mL
